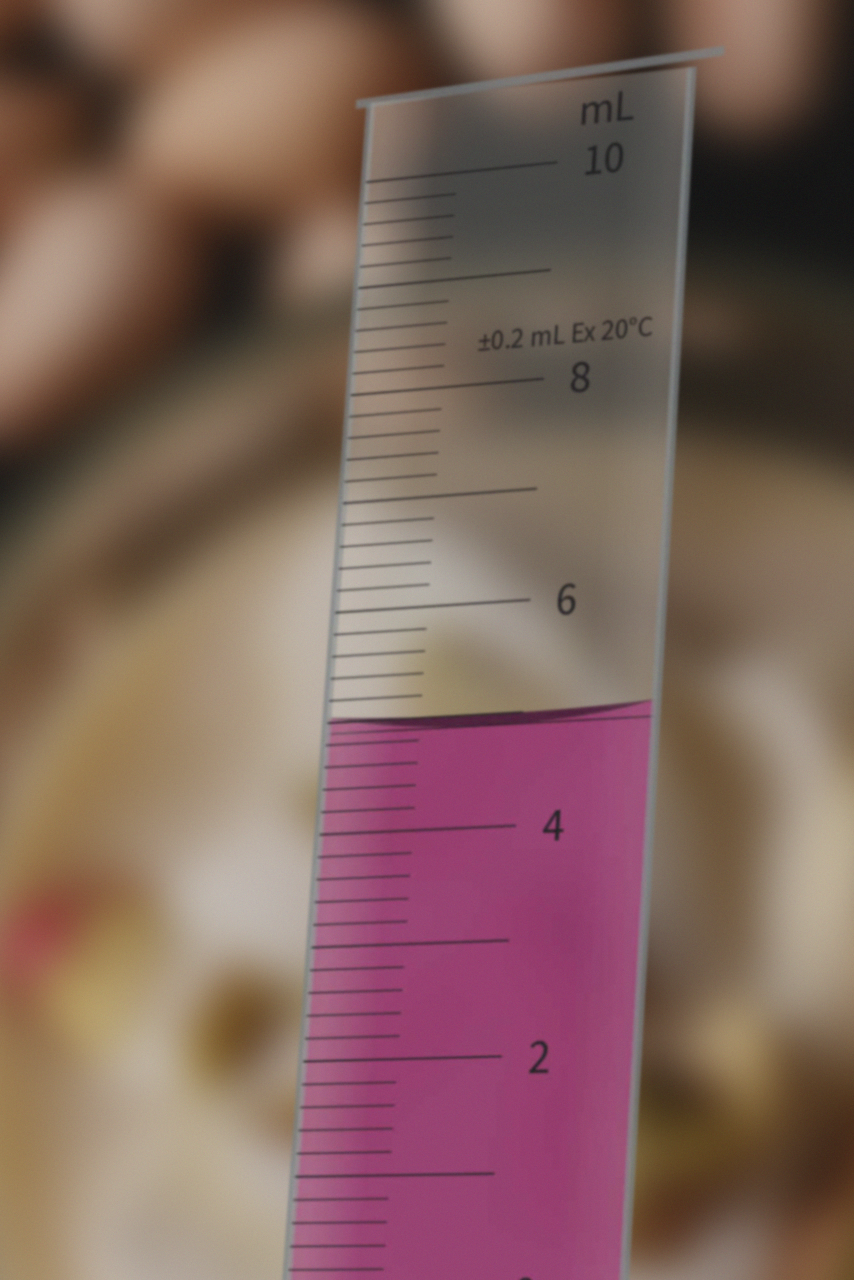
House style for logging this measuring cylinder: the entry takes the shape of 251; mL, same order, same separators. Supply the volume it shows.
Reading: 4.9; mL
